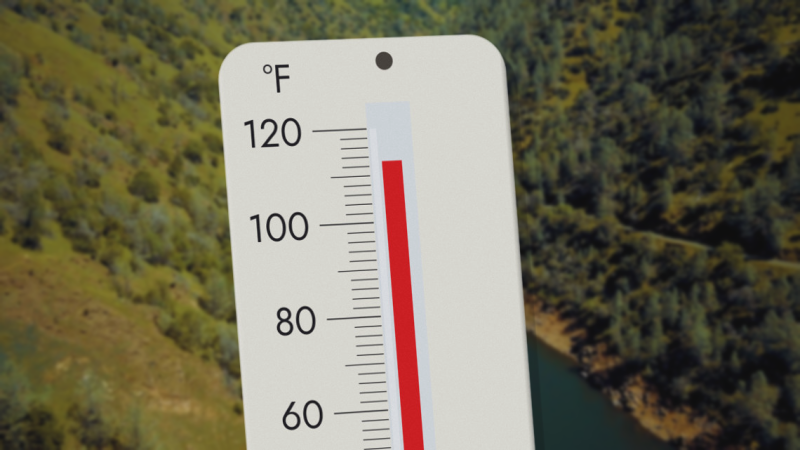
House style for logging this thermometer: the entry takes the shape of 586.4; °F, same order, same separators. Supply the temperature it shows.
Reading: 113; °F
